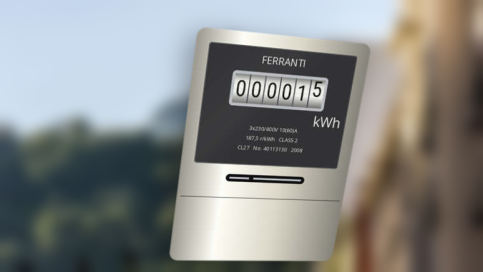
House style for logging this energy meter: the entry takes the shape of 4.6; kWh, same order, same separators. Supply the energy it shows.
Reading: 15; kWh
